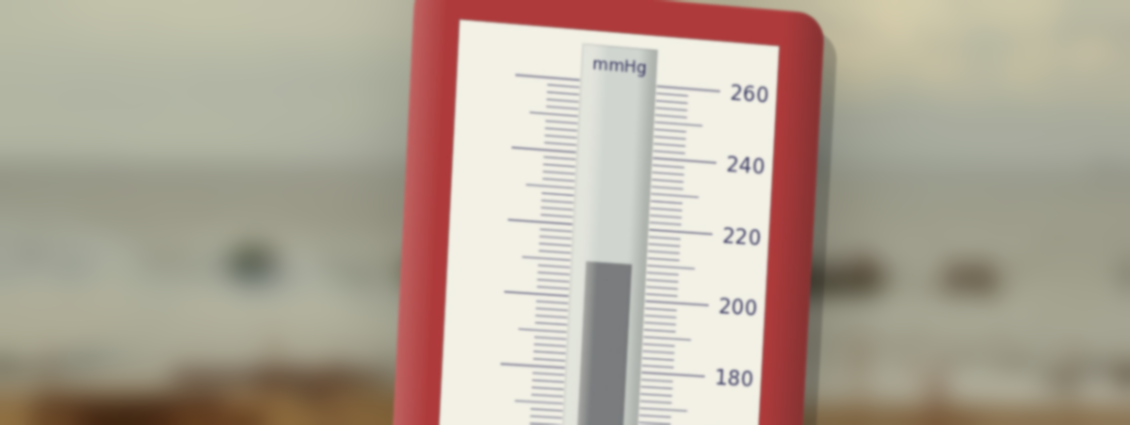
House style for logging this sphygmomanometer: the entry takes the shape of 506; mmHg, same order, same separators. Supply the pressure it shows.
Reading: 210; mmHg
